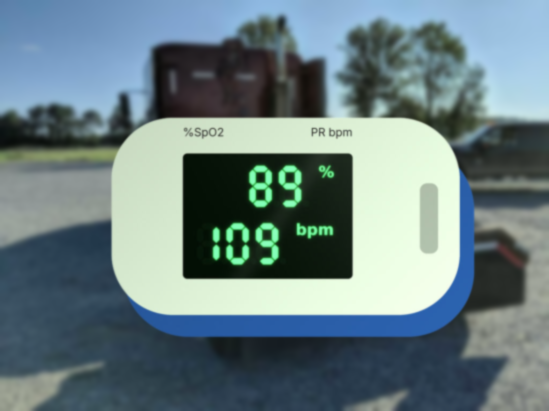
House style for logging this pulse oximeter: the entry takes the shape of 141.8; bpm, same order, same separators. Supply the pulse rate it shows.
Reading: 109; bpm
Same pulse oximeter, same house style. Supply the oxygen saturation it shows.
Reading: 89; %
